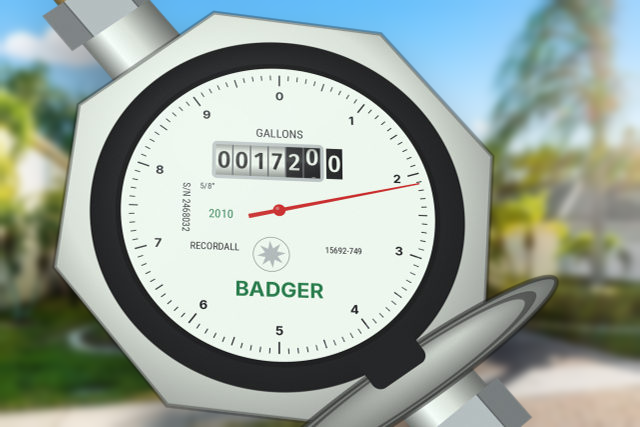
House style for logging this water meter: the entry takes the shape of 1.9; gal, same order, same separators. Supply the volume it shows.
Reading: 17202.1; gal
